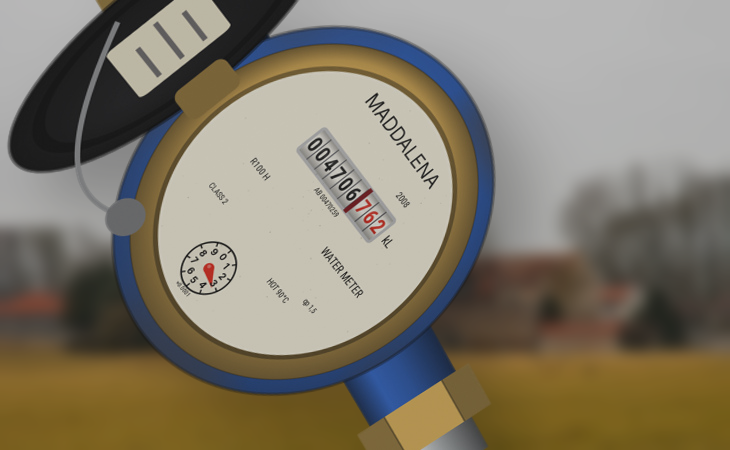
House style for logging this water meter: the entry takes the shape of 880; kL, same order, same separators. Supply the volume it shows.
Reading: 4706.7623; kL
